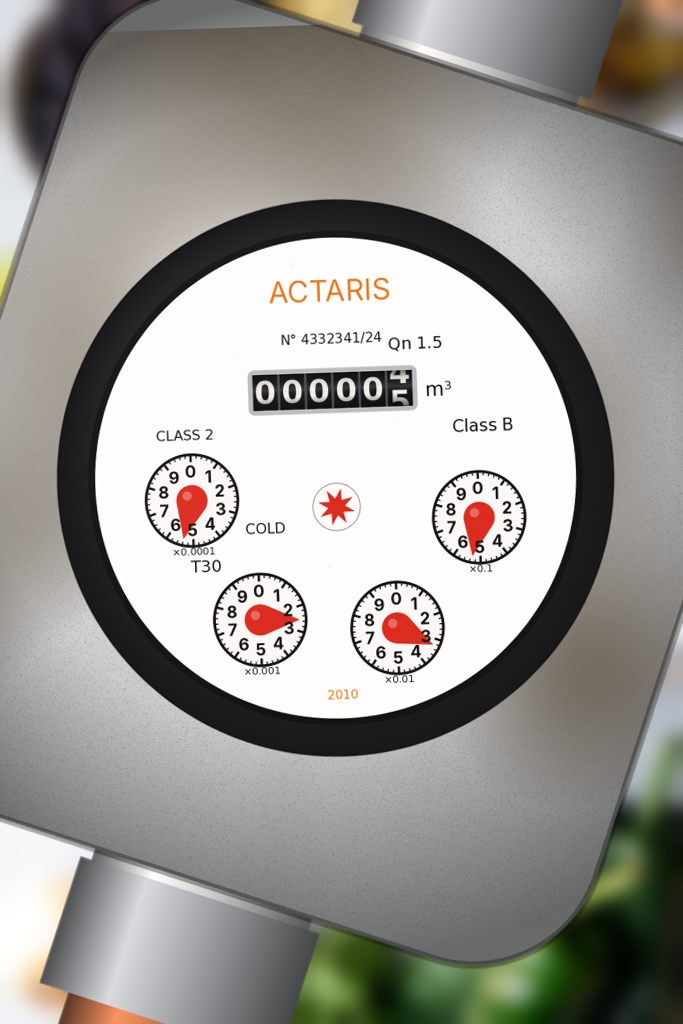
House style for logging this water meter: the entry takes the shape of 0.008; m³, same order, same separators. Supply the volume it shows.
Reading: 4.5325; m³
